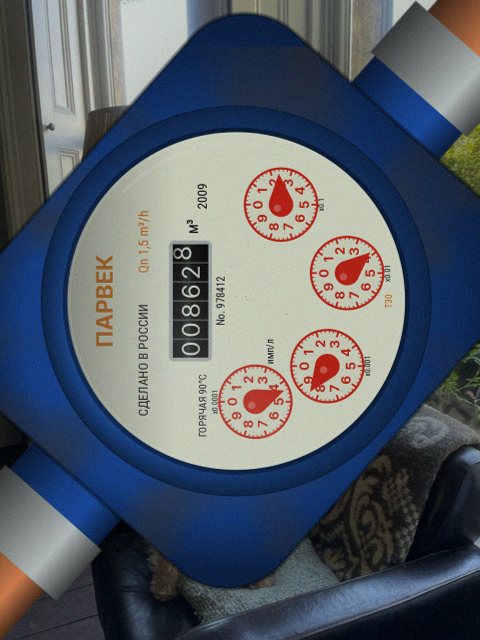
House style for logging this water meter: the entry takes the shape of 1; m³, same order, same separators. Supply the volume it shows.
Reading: 8628.2384; m³
